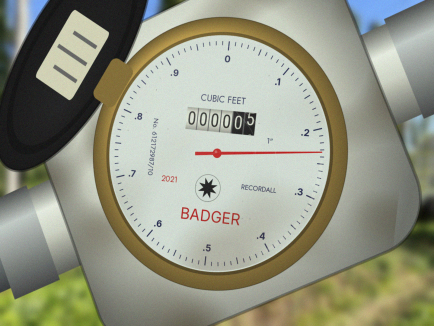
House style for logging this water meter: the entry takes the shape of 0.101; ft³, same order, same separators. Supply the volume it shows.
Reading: 5.23; ft³
